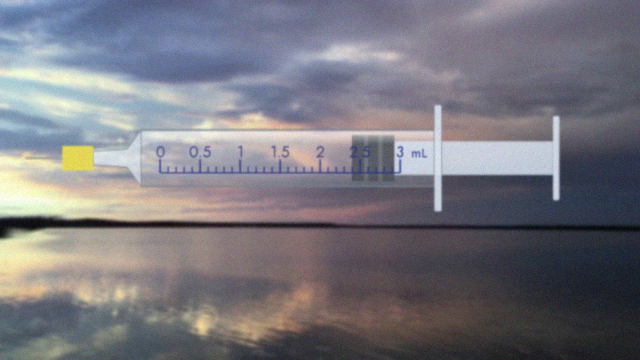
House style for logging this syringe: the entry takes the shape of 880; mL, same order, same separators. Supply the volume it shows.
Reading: 2.4; mL
